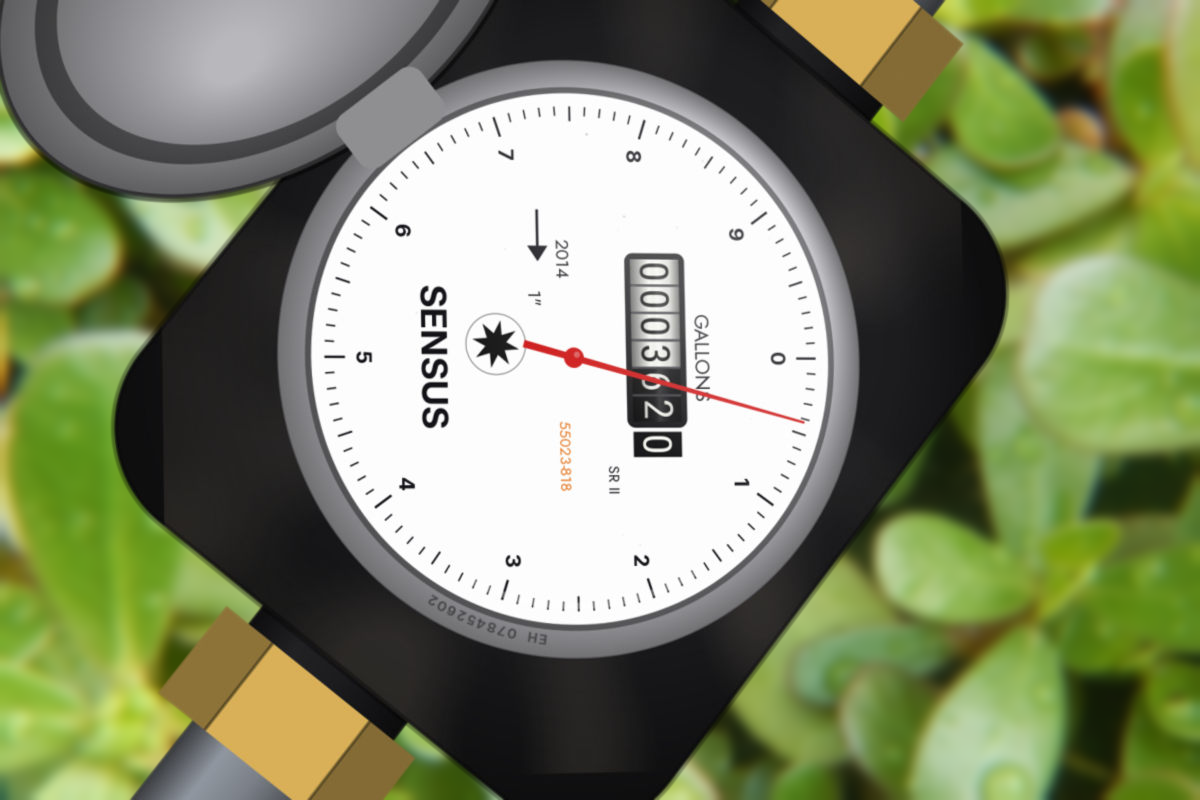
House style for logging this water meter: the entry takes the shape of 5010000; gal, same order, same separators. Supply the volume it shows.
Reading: 3620.4; gal
